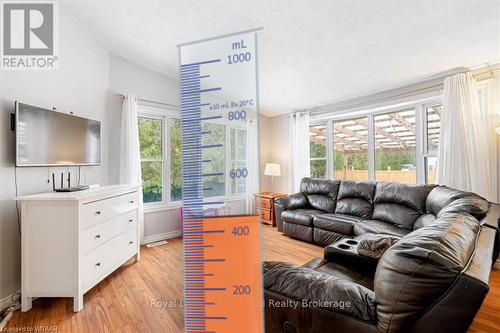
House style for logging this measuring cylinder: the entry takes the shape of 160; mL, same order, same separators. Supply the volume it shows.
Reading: 450; mL
